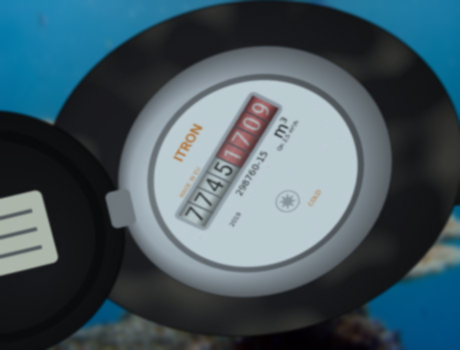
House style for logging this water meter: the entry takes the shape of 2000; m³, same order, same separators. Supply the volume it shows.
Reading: 7745.1709; m³
